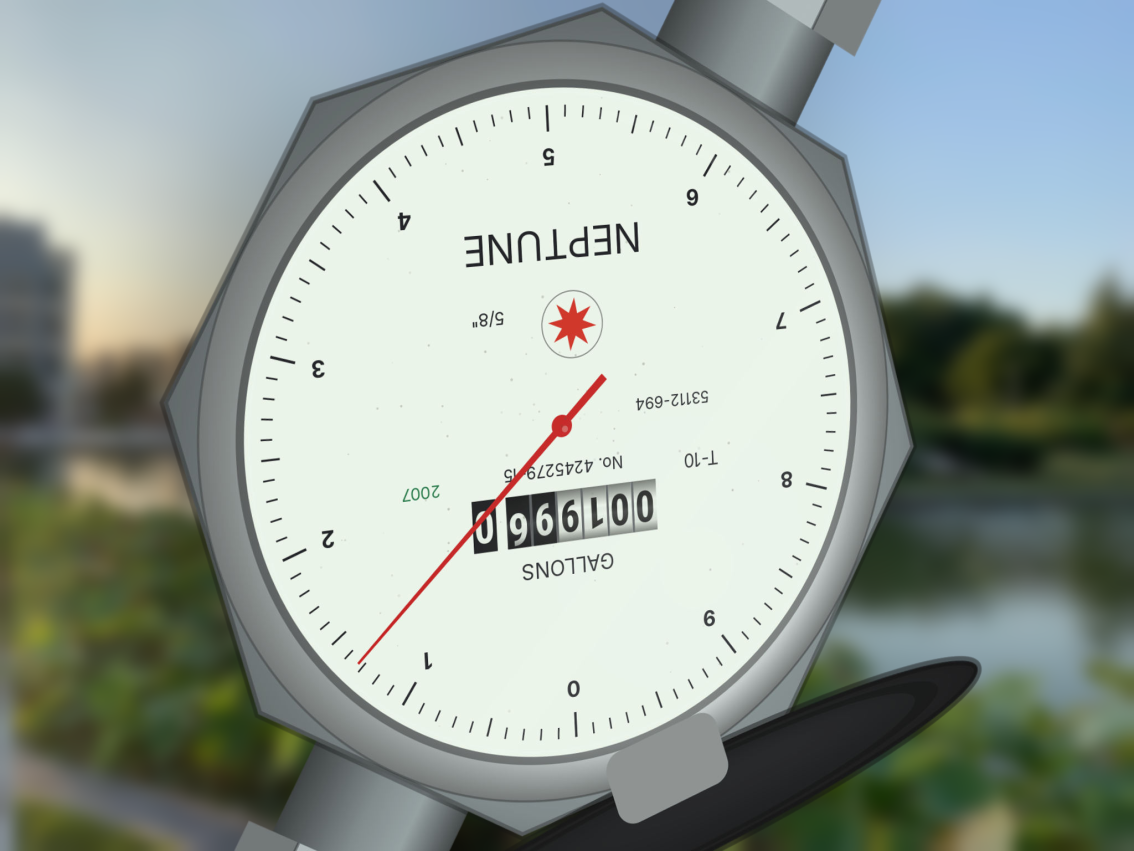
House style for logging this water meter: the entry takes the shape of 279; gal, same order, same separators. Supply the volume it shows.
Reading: 19961.3; gal
